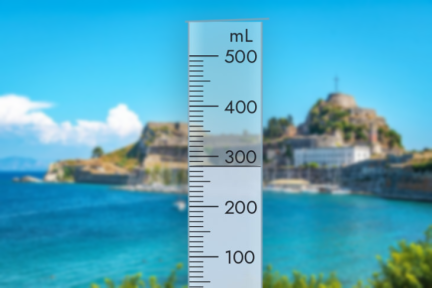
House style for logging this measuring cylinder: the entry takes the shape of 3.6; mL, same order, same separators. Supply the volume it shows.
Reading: 280; mL
